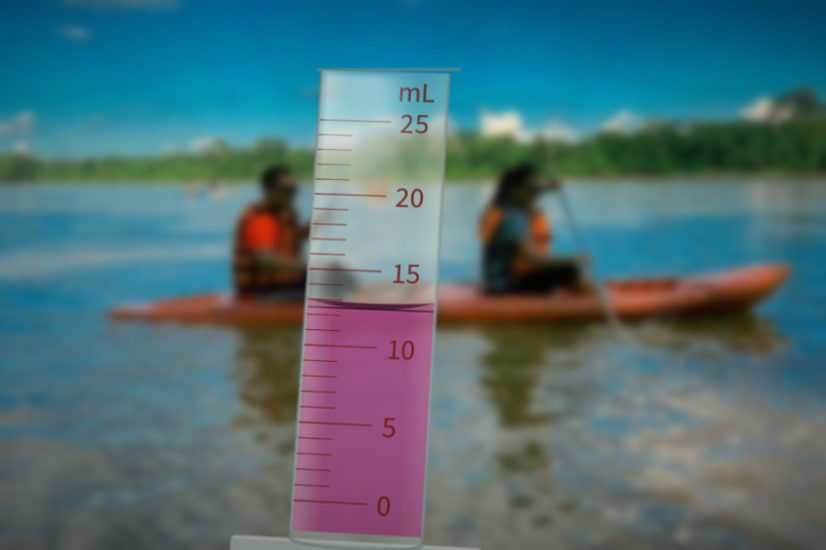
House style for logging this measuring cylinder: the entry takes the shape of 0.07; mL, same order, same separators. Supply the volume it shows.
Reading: 12.5; mL
